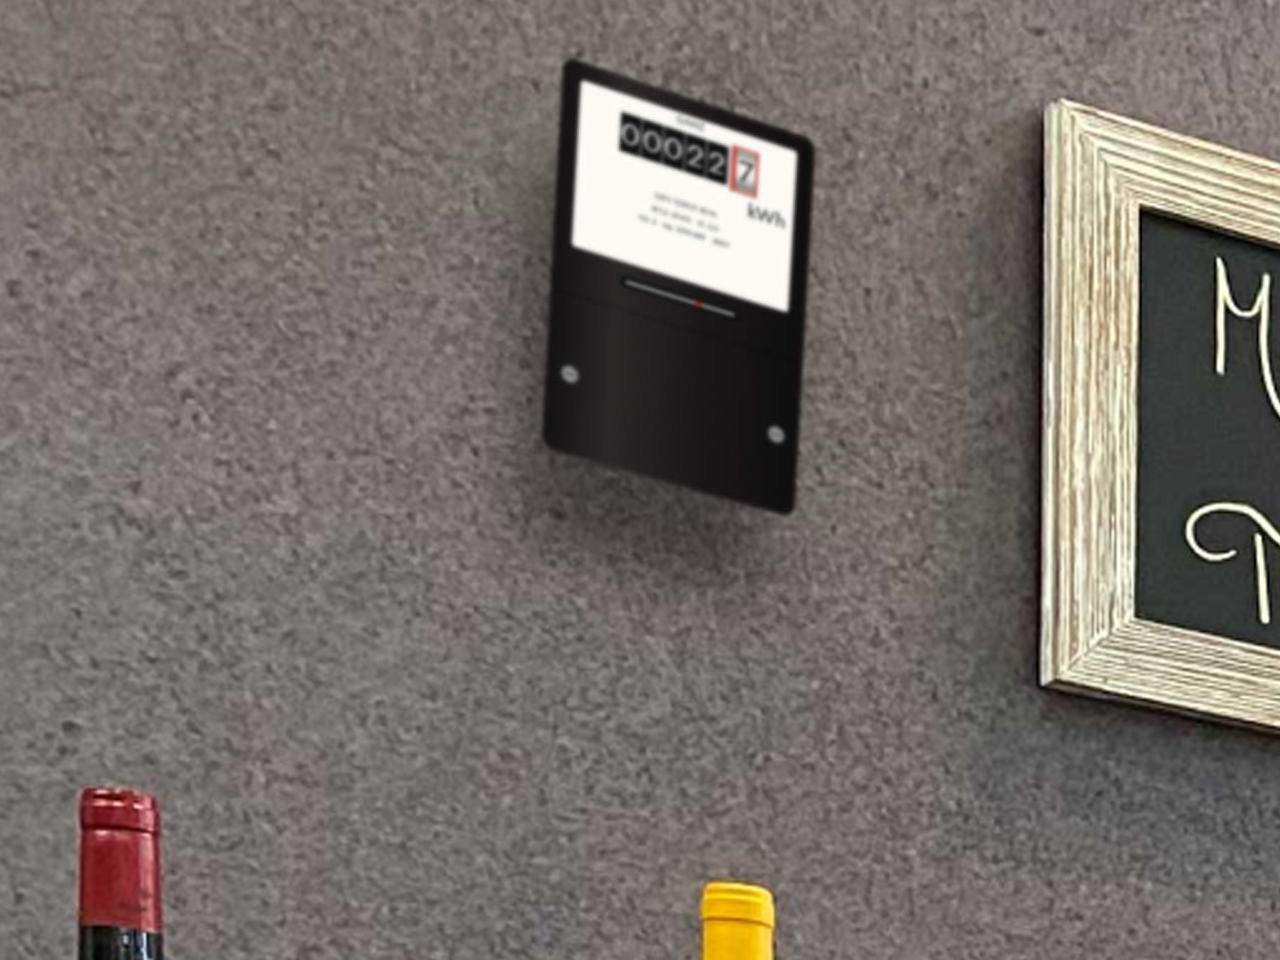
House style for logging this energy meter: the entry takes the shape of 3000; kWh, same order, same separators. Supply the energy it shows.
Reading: 22.7; kWh
